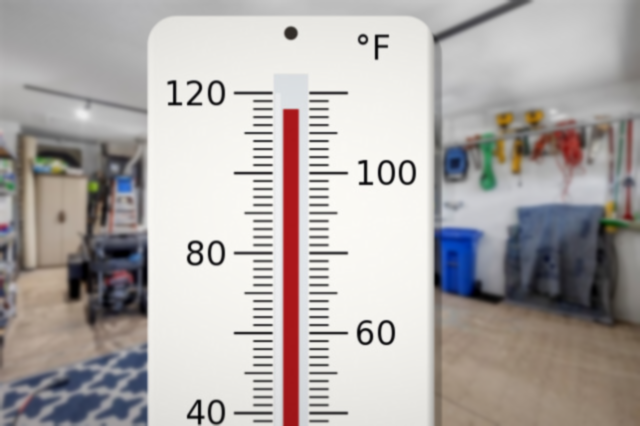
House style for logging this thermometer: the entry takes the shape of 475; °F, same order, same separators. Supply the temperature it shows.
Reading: 116; °F
